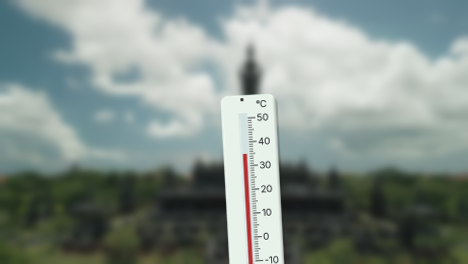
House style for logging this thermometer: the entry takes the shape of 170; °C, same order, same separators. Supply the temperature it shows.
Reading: 35; °C
